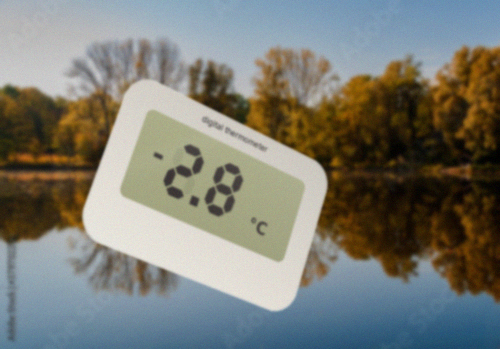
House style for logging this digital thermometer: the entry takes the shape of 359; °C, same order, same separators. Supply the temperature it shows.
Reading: -2.8; °C
